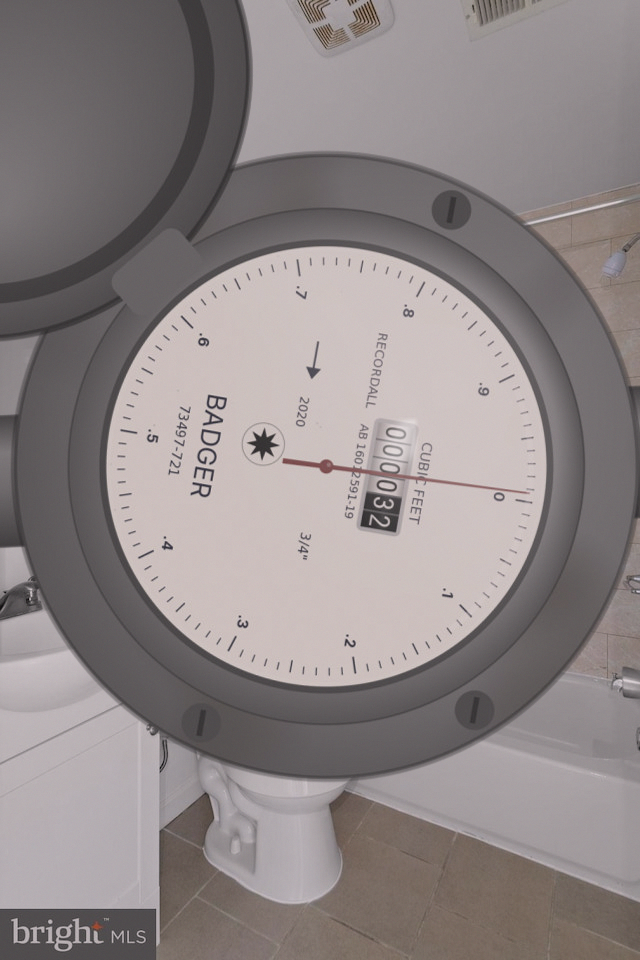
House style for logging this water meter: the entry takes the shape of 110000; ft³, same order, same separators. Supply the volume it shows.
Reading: 31.99; ft³
